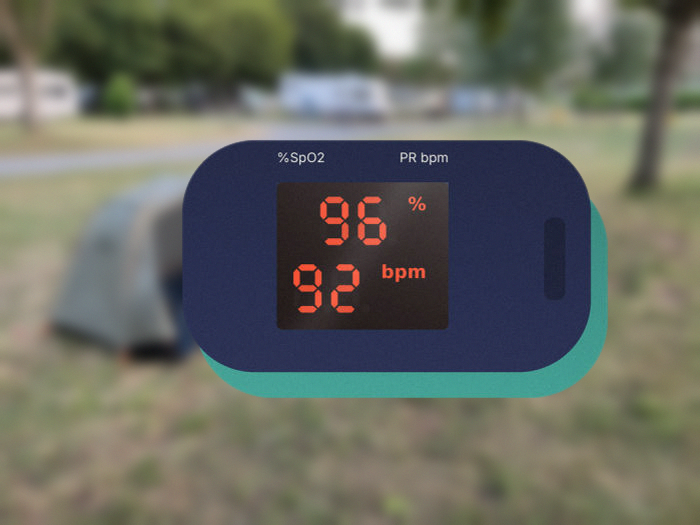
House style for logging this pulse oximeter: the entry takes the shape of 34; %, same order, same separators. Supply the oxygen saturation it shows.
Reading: 96; %
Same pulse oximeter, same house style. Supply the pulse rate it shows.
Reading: 92; bpm
